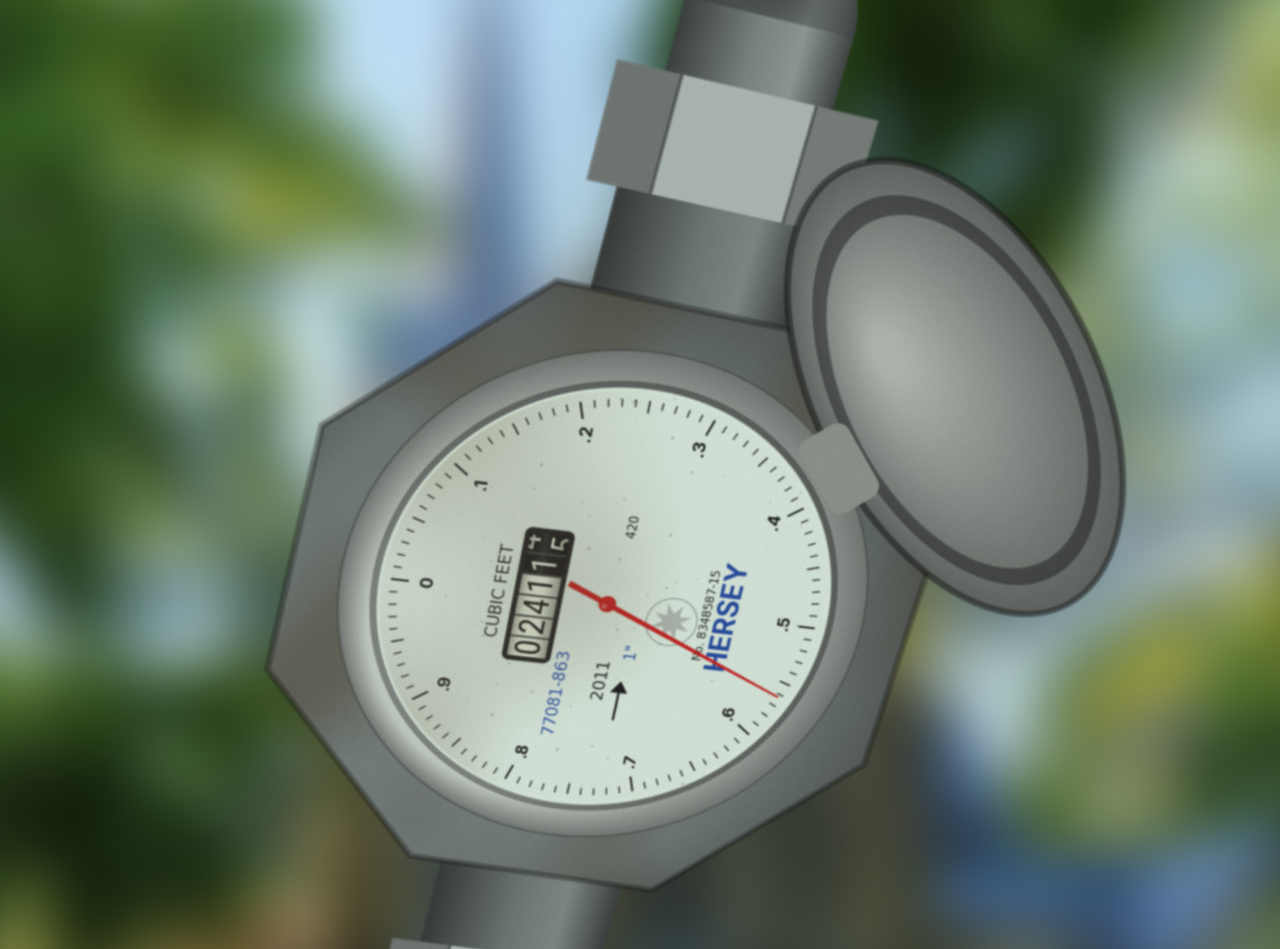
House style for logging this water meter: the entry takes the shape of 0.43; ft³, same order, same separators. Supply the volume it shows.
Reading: 24114.56; ft³
